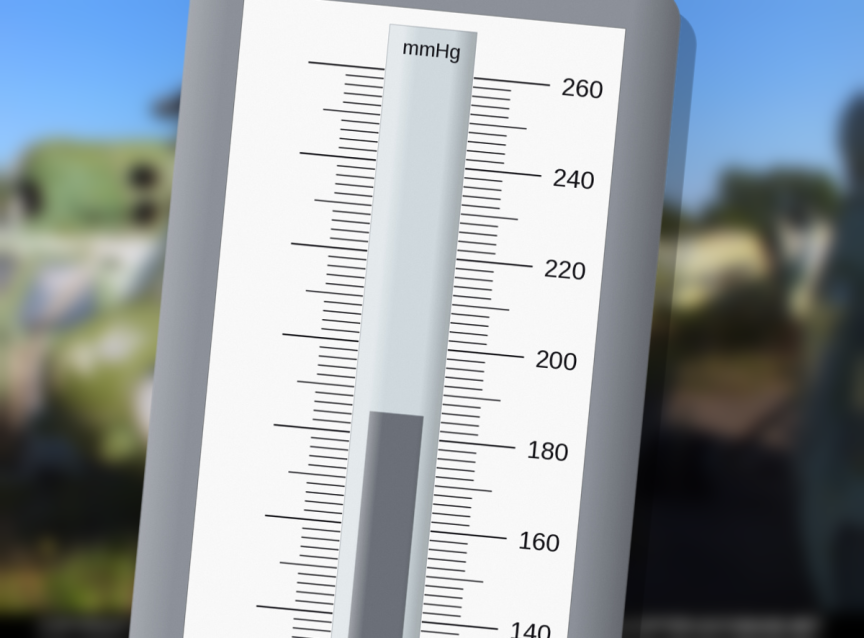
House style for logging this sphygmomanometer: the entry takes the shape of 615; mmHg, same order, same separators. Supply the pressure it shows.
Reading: 185; mmHg
